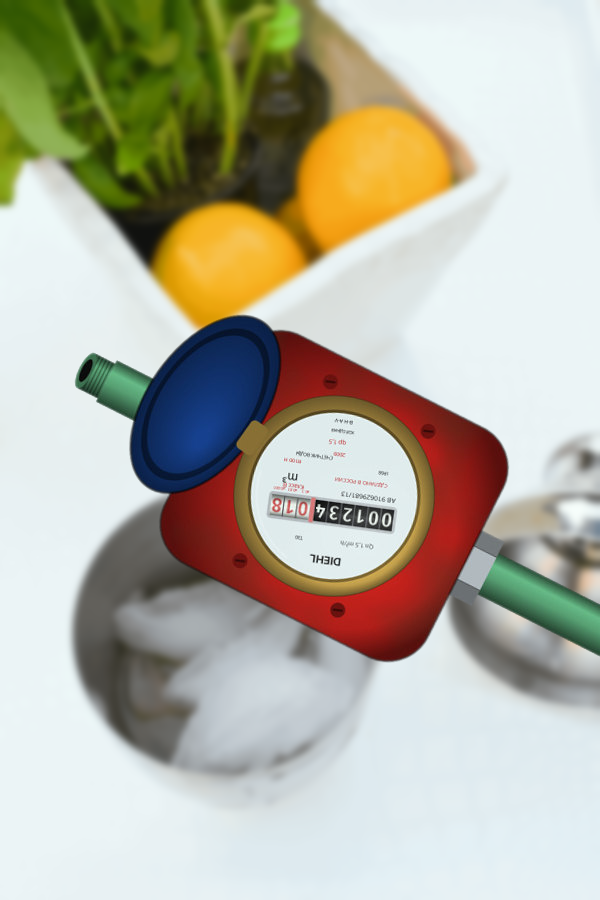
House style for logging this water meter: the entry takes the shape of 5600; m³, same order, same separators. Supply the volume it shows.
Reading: 1234.018; m³
